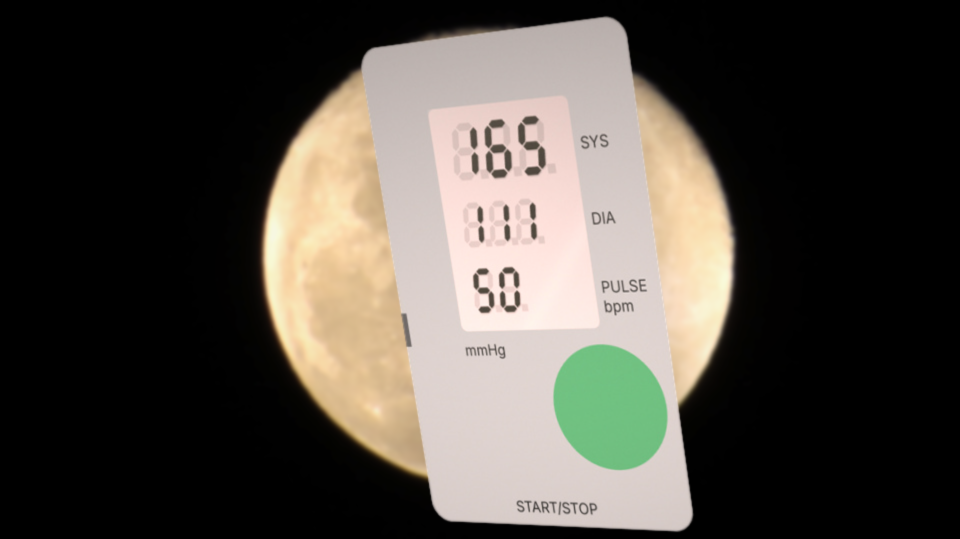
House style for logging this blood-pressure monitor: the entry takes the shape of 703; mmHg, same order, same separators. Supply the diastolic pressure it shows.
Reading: 111; mmHg
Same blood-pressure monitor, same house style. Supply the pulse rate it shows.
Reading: 50; bpm
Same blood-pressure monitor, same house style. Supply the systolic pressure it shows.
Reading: 165; mmHg
